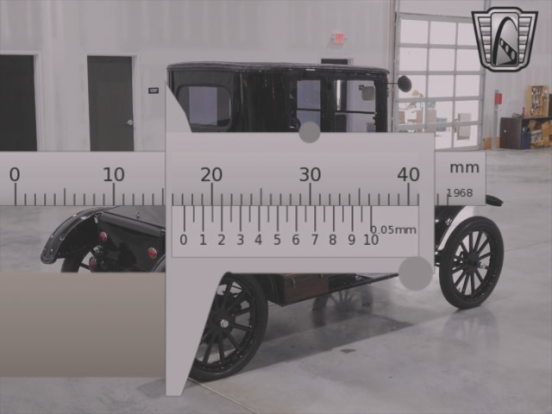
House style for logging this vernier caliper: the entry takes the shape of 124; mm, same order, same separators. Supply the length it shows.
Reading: 17.2; mm
